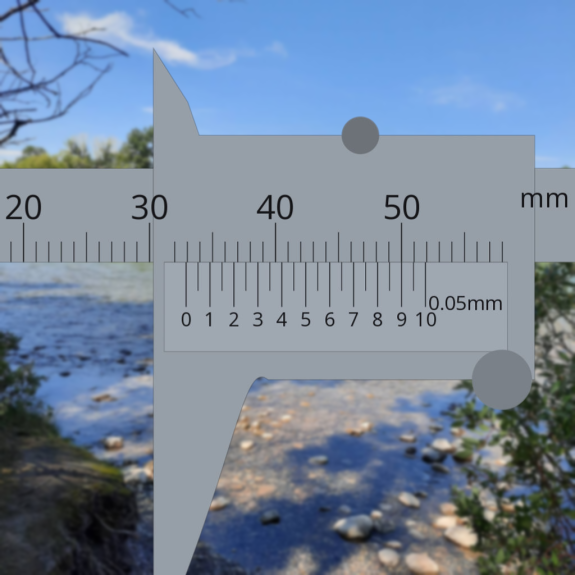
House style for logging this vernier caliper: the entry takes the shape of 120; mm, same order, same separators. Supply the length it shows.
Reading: 32.9; mm
